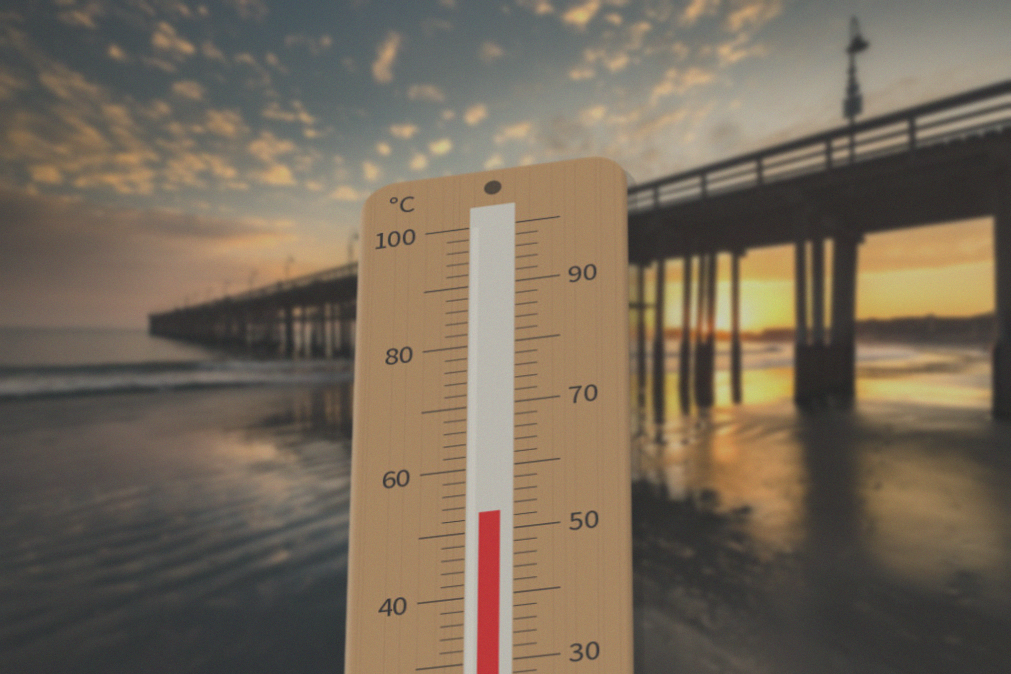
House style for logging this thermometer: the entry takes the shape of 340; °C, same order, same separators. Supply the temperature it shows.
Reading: 53; °C
